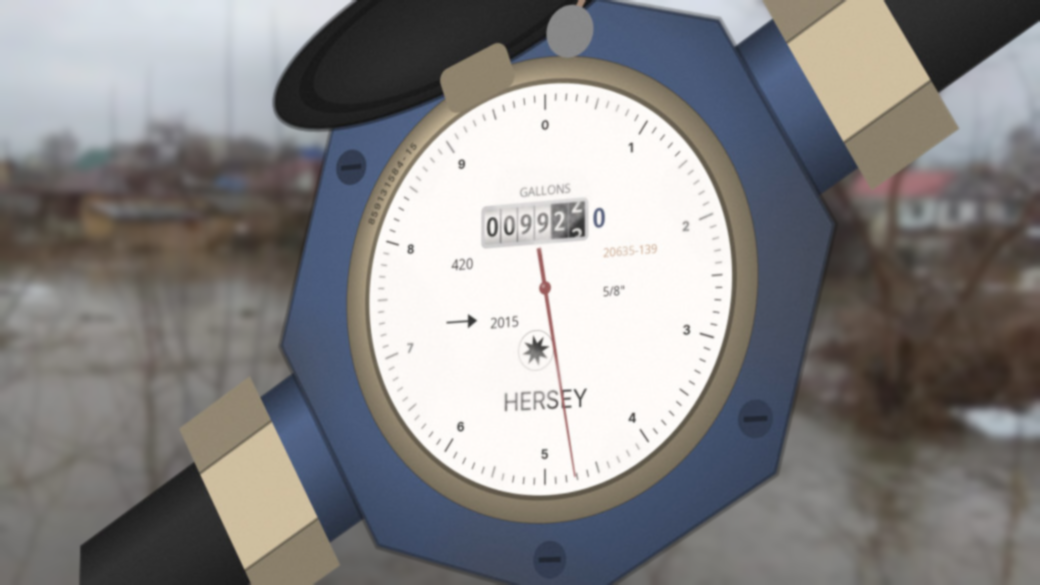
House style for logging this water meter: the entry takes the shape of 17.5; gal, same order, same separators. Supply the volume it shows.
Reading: 99224.7; gal
